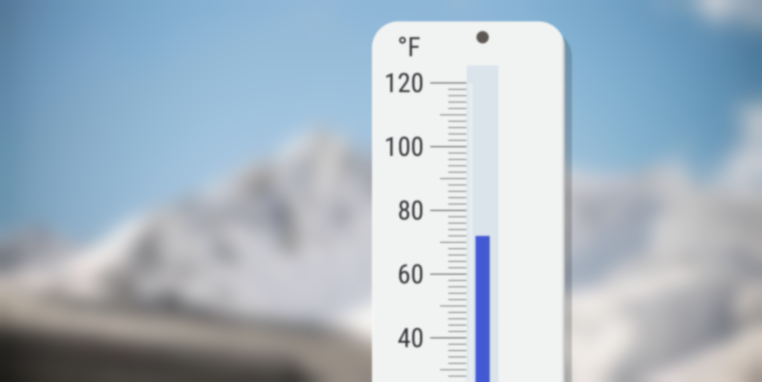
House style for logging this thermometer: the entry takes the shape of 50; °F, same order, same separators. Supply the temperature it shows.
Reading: 72; °F
